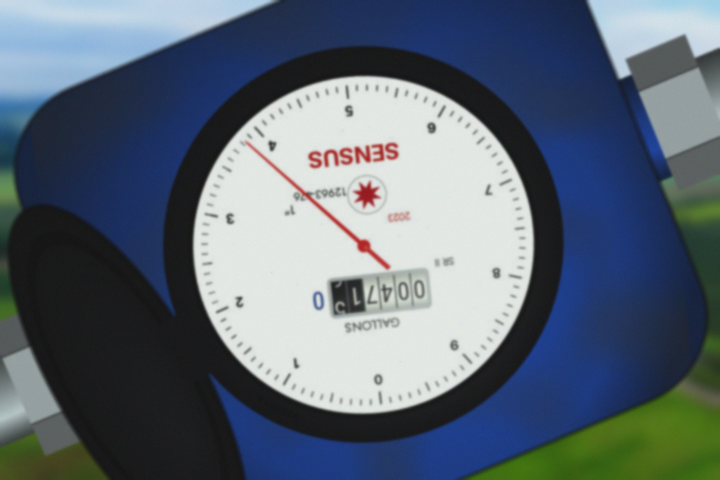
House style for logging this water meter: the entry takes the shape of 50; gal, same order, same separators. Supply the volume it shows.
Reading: 47153.8; gal
